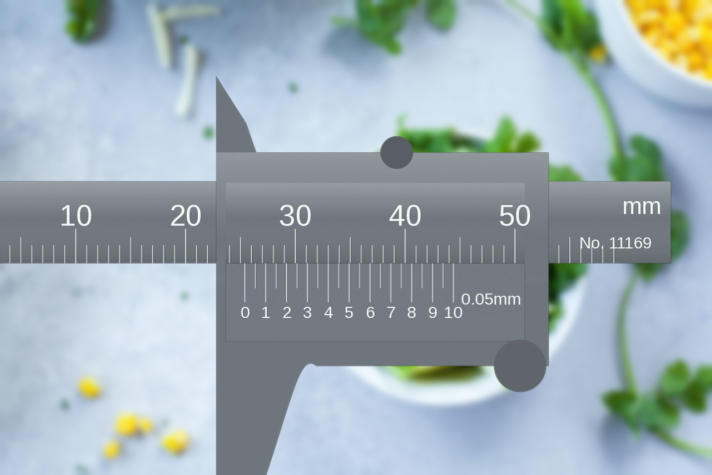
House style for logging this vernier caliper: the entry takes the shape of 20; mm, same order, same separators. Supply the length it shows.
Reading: 25.4; mm
